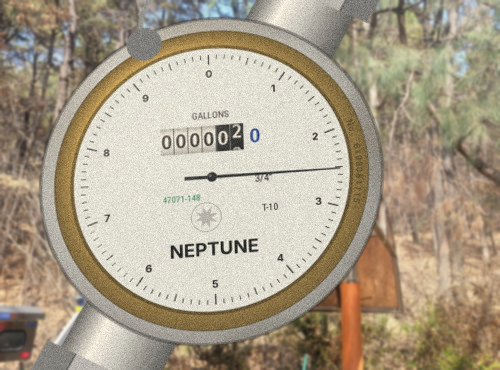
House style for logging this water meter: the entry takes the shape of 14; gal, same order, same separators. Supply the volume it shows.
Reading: 22.5; gal
